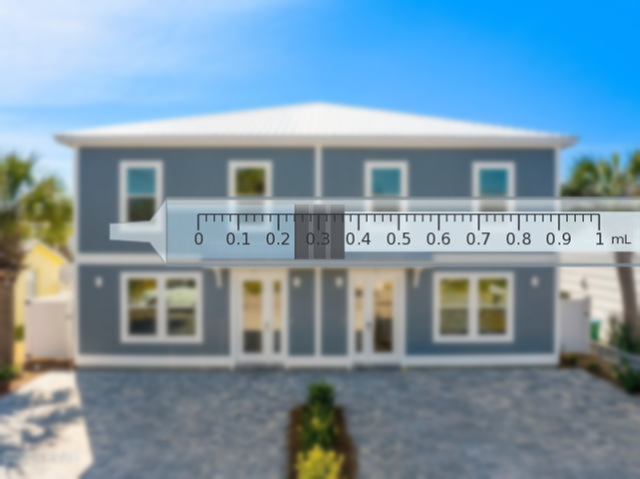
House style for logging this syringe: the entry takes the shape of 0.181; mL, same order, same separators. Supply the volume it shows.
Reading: 0.24; mL
